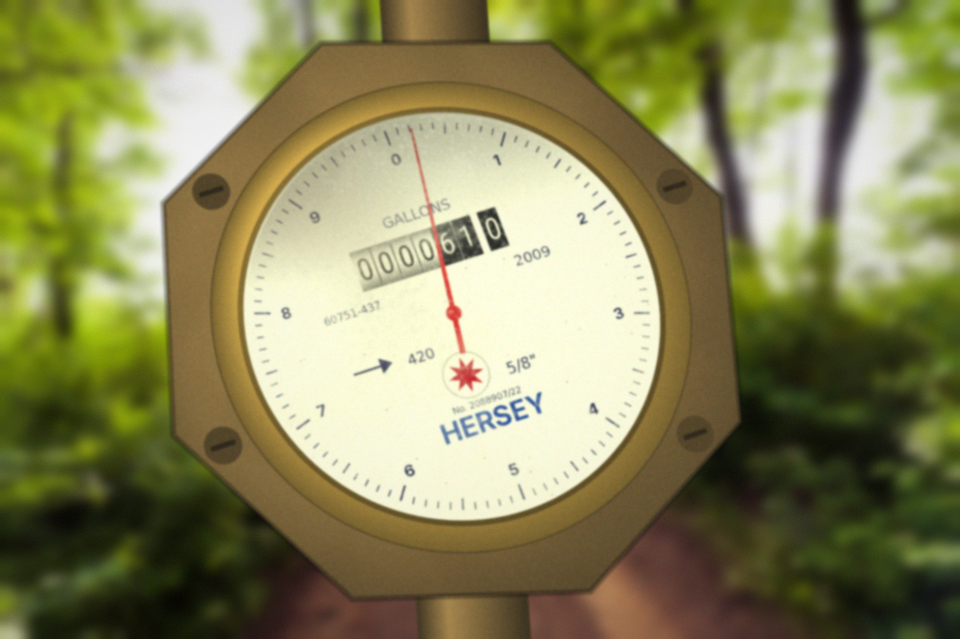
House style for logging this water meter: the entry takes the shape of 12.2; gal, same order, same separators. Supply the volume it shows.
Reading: 610.2; gal
